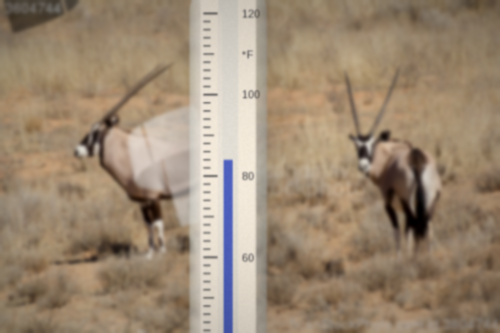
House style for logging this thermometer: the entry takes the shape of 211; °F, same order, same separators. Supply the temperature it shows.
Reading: 84; °F
